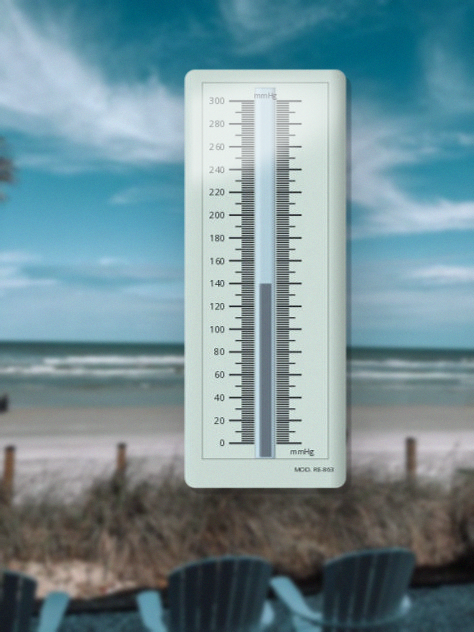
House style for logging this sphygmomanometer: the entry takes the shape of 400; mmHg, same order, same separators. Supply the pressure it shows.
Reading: 140; mmHg
